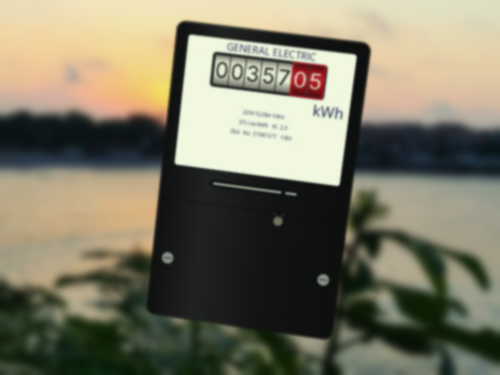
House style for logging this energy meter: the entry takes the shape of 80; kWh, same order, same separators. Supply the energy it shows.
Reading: 357.05; kWh
